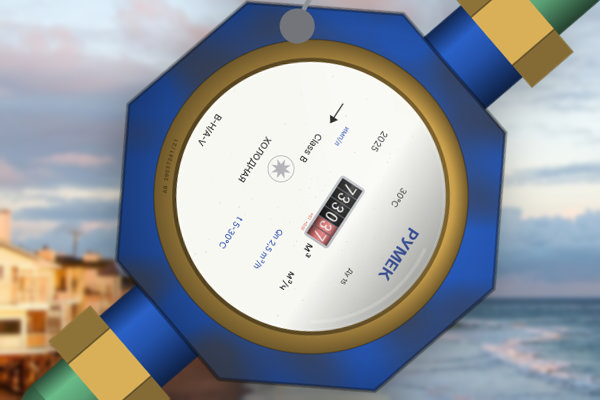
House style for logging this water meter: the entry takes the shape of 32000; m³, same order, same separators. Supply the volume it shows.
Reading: 7330.37; m³
